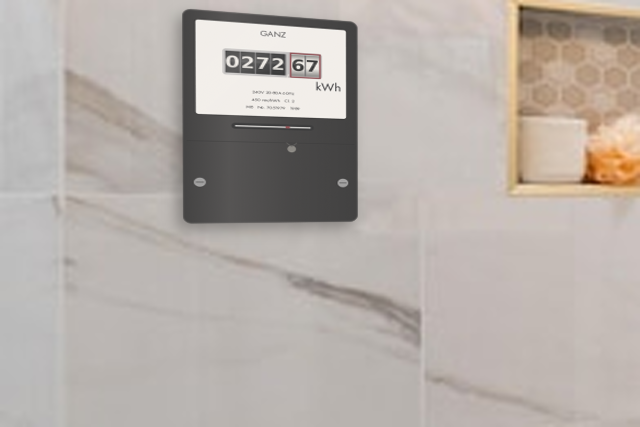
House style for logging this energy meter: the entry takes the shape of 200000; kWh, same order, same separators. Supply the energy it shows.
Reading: 272.67; kWh
